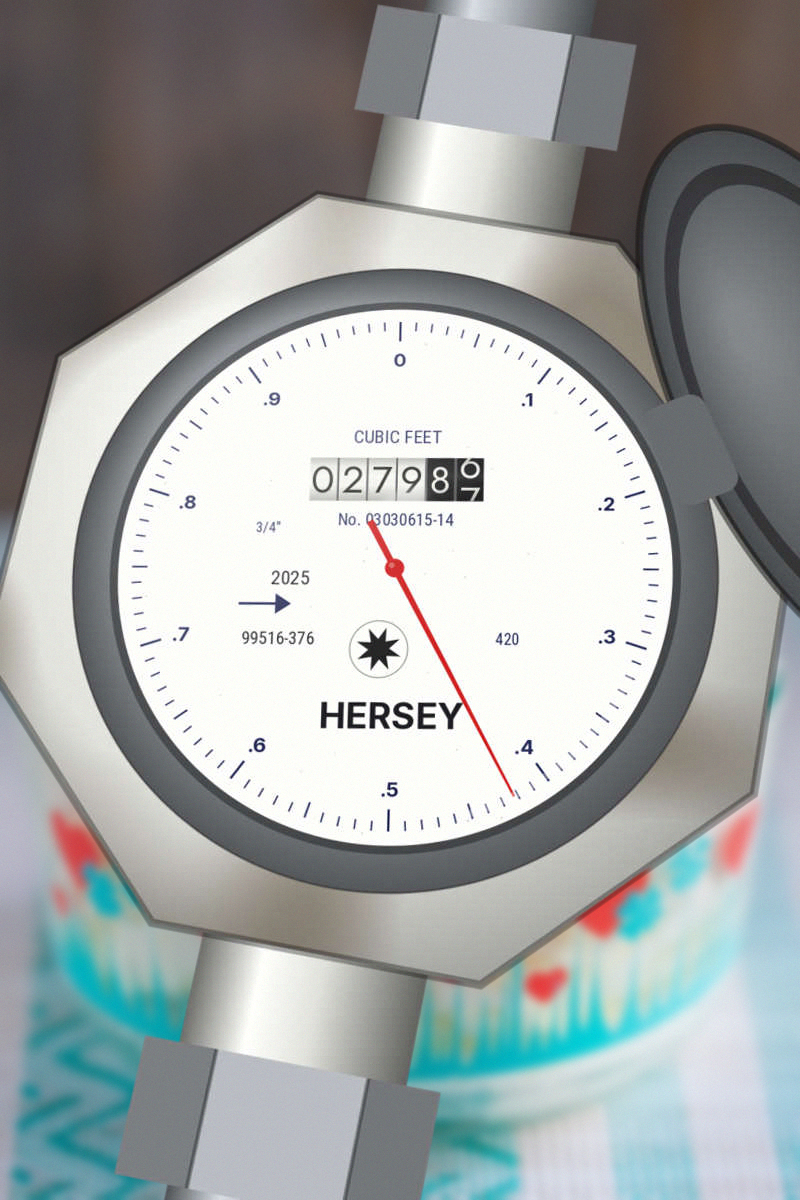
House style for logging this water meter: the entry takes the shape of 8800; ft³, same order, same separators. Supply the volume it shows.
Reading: 27986.42; ft³
